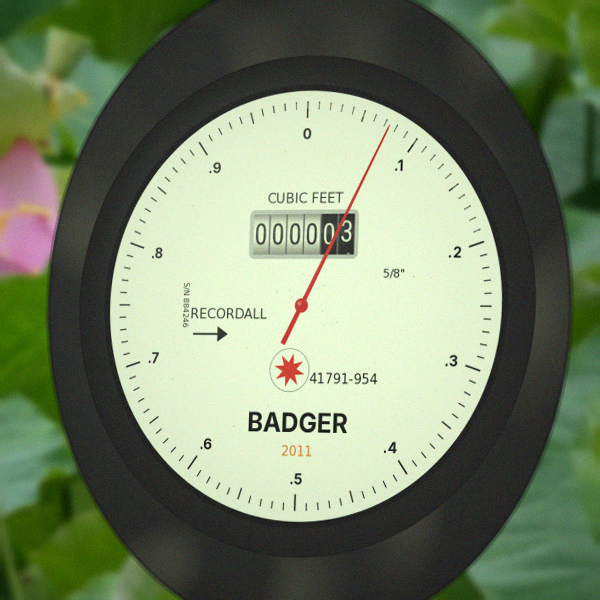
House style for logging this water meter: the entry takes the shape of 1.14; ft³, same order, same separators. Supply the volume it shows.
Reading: 3.07; ft³
